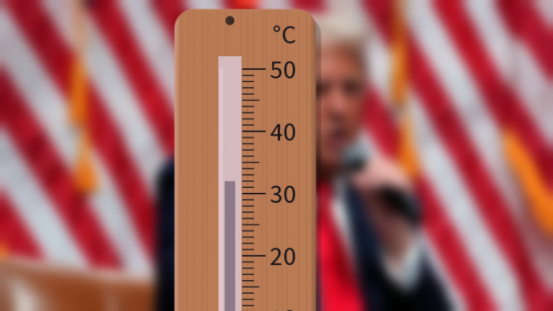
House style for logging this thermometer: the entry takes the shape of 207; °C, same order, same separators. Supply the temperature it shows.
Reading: 32; °C
